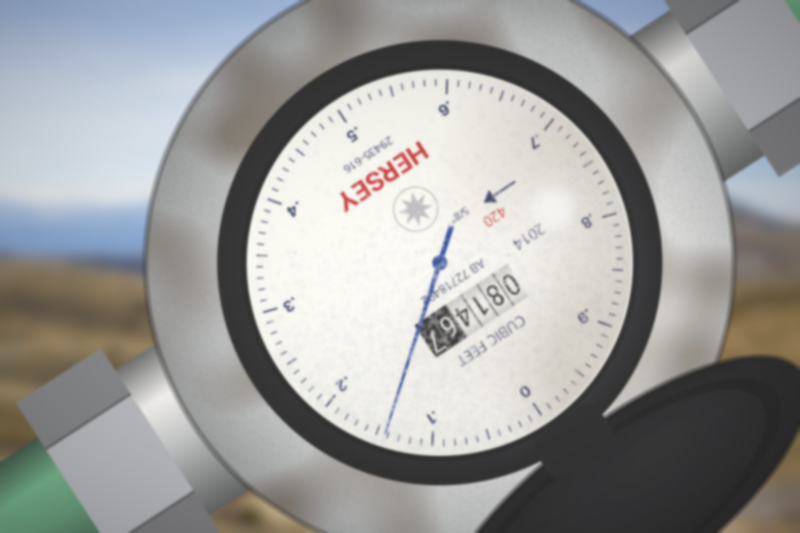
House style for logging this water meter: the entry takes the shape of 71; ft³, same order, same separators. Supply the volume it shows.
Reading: 81467.14; ft³
